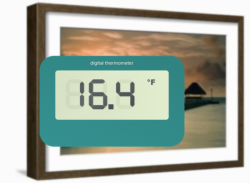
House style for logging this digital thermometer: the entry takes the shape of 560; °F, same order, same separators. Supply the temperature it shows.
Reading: 16.4; °F
